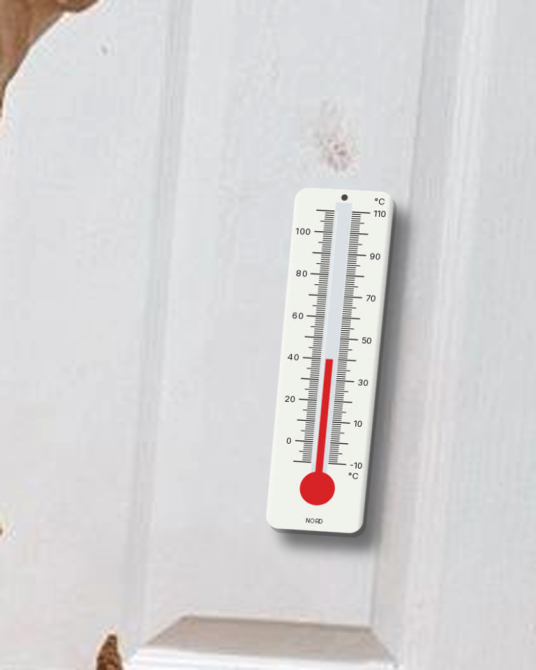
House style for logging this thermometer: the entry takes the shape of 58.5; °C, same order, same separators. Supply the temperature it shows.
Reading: 40; °C
